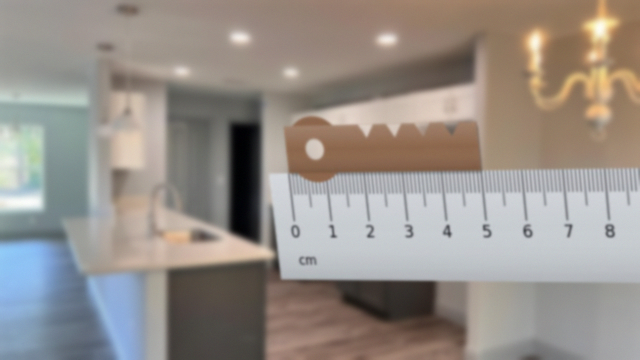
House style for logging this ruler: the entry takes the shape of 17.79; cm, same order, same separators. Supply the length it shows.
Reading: 5; cm
